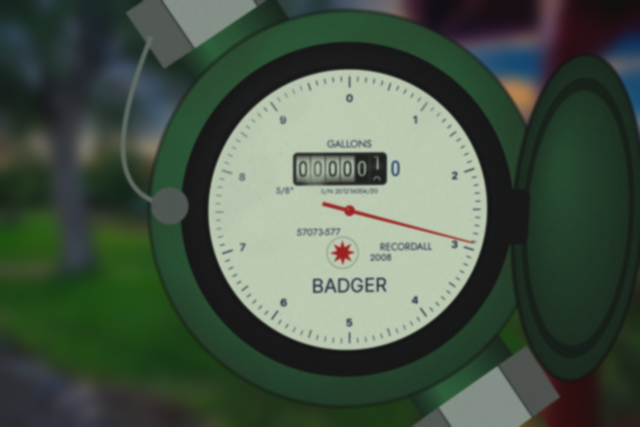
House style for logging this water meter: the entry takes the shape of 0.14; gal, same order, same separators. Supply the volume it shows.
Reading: 12.9; gal
